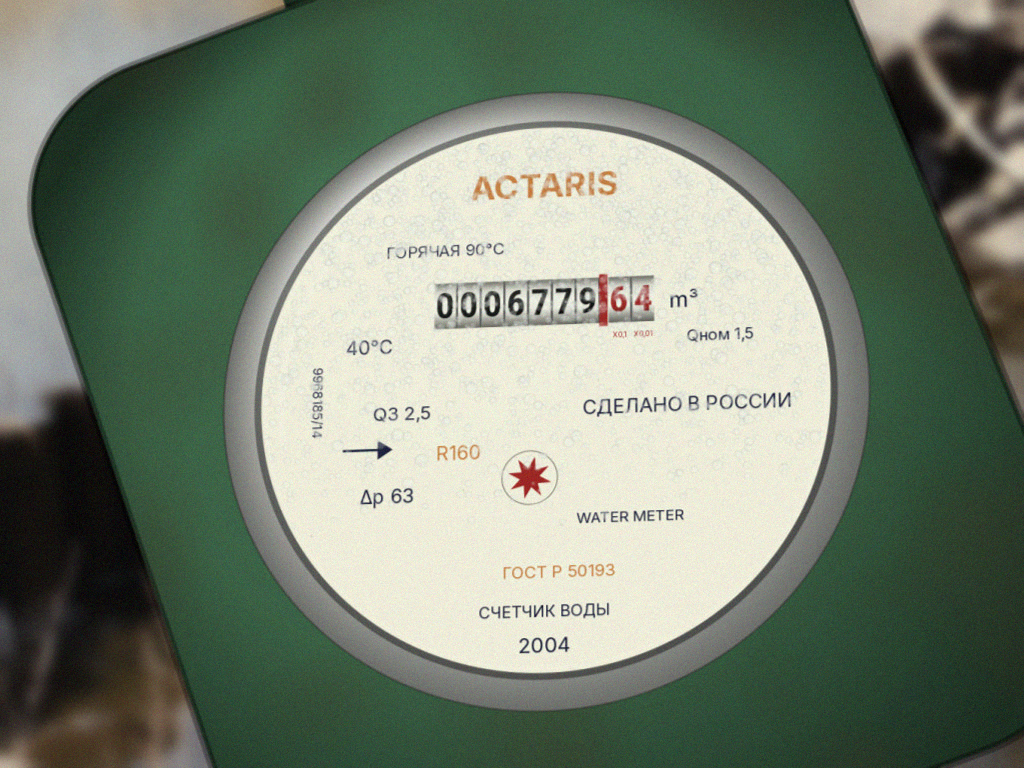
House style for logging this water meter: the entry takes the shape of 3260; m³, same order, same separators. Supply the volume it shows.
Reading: 6779.64; m³
